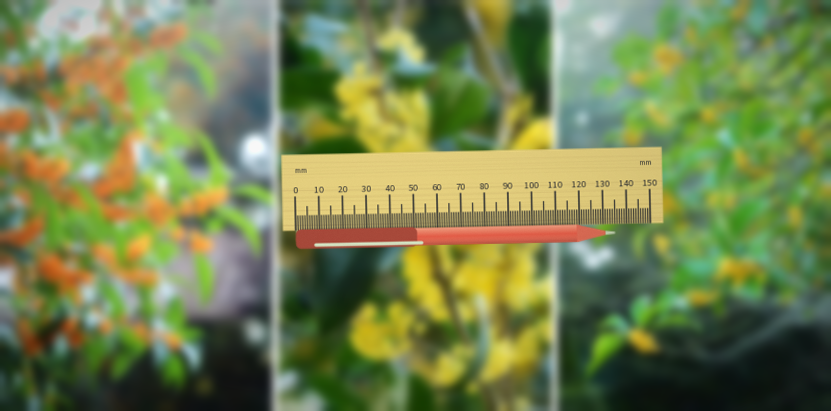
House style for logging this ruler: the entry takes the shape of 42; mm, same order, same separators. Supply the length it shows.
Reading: 135; mm
